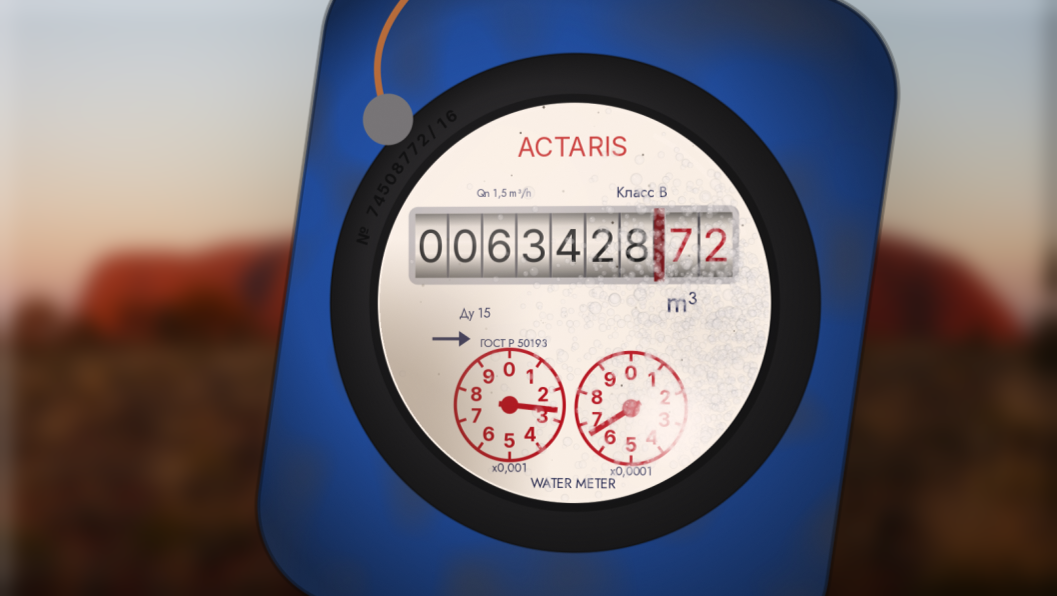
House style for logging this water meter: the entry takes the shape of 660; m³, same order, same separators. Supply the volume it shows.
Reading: 63428.7226; m³
